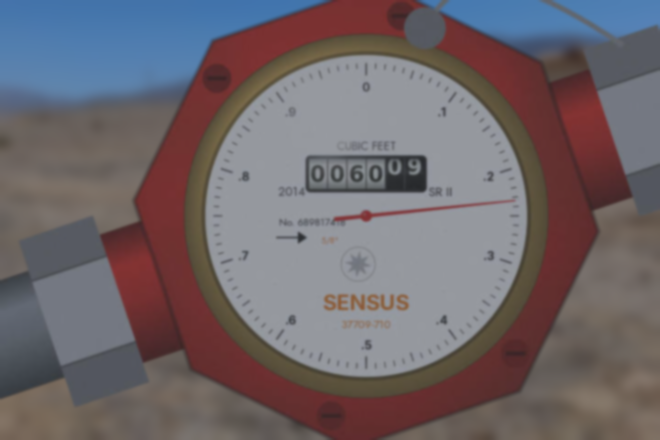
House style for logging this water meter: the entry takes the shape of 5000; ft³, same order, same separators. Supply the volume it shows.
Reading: 6009.23; ft³
